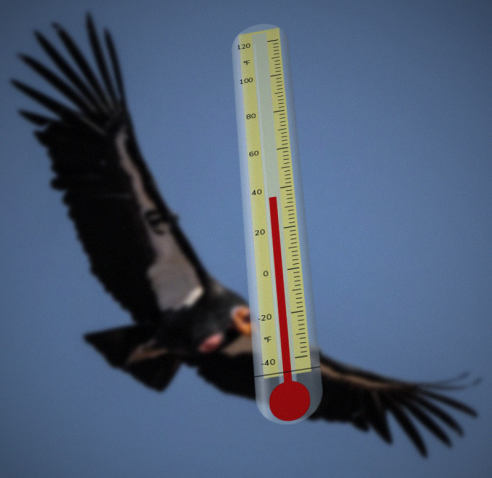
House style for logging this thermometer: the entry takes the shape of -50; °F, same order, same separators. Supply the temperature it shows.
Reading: 36; °F
